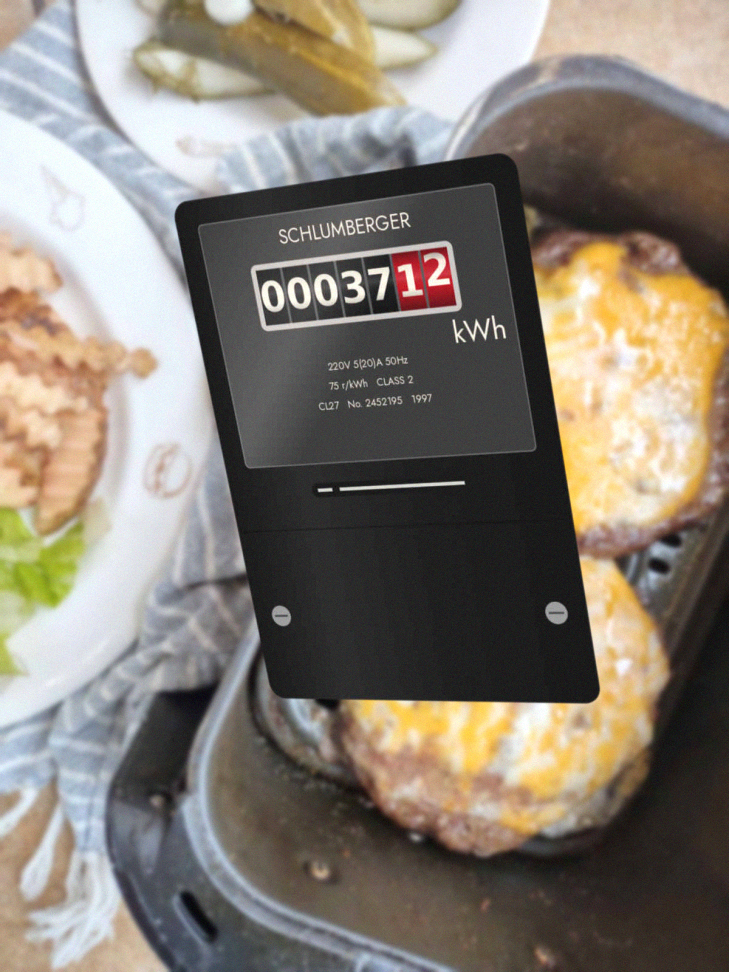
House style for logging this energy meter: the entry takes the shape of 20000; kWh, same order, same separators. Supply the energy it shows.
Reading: 37.12; kWh
